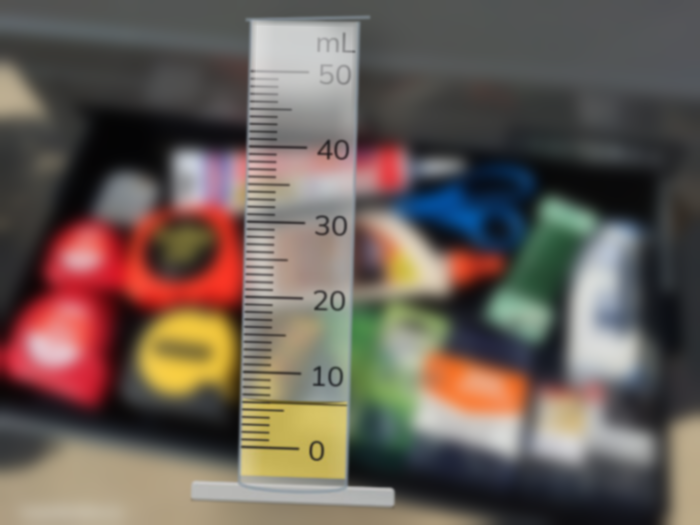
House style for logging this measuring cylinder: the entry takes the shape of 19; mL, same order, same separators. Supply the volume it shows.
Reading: 6; mL
